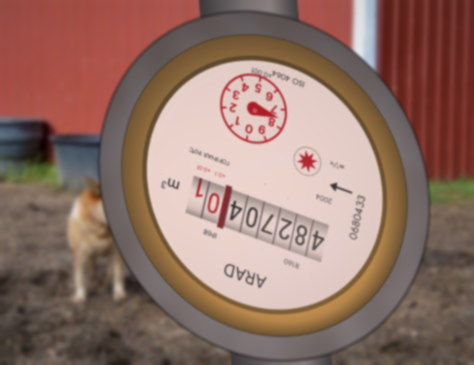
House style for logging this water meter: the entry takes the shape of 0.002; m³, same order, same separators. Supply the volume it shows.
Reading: 482704.007; m³
